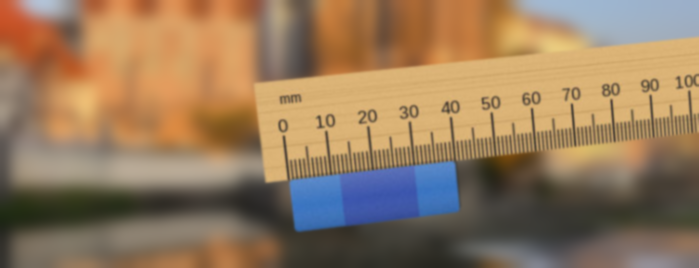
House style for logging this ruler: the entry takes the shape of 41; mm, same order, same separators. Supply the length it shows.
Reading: 40; mm
